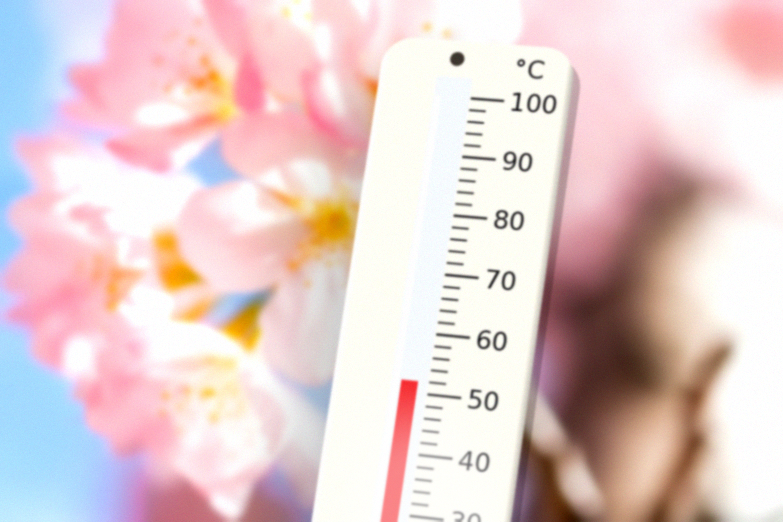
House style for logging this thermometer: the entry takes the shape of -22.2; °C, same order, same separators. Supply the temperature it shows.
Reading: 52; °C
